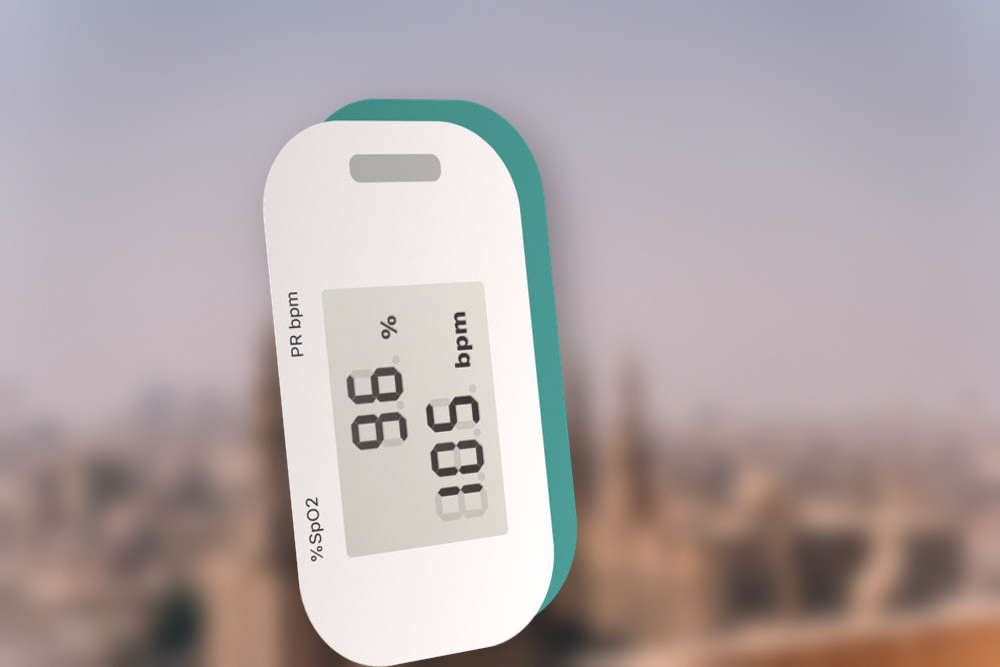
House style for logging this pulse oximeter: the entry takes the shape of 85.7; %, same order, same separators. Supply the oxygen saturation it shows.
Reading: 96; %
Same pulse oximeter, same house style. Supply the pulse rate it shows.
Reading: 105; bpm
